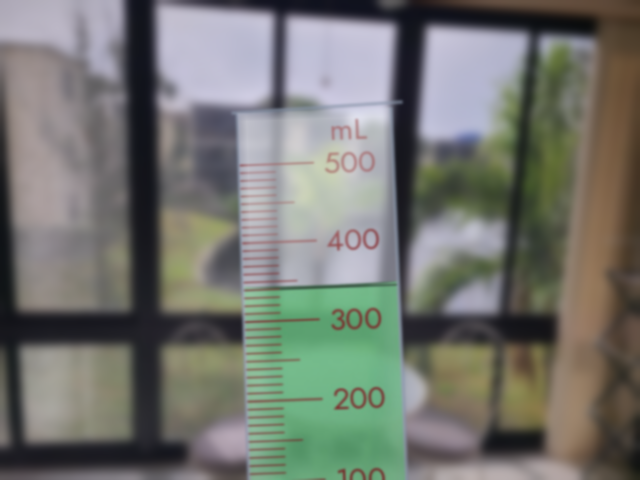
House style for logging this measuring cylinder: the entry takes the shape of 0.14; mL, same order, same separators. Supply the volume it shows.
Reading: 340; mL
